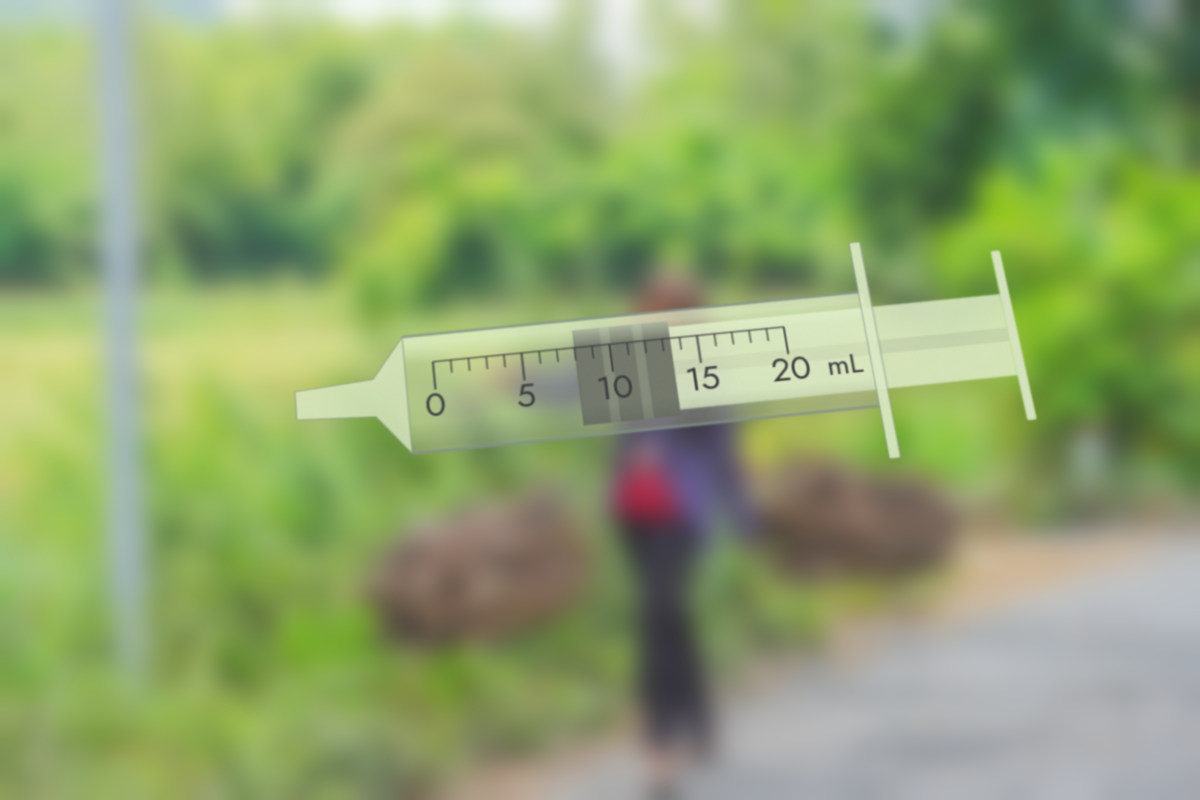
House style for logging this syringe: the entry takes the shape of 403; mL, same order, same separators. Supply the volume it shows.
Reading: 8; mL
